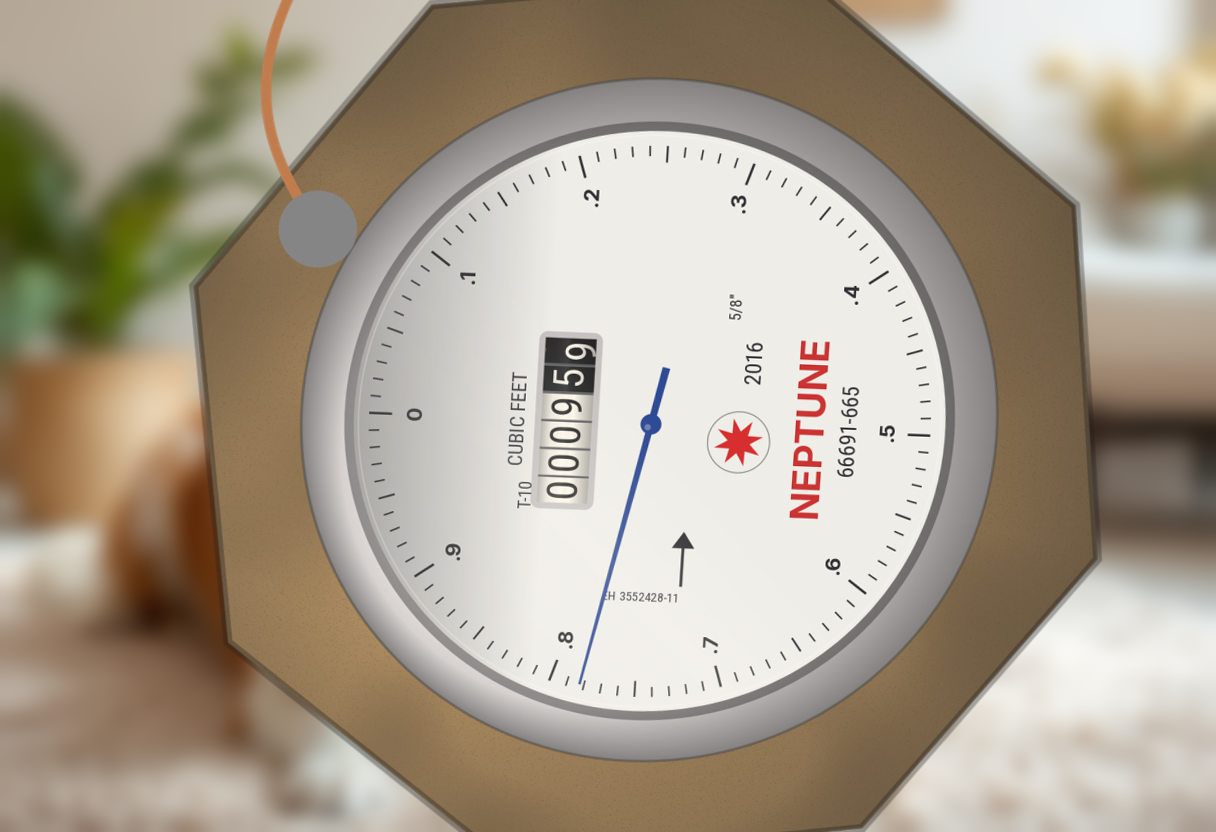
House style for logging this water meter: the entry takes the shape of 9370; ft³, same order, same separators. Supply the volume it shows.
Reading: 958.78; ft³
